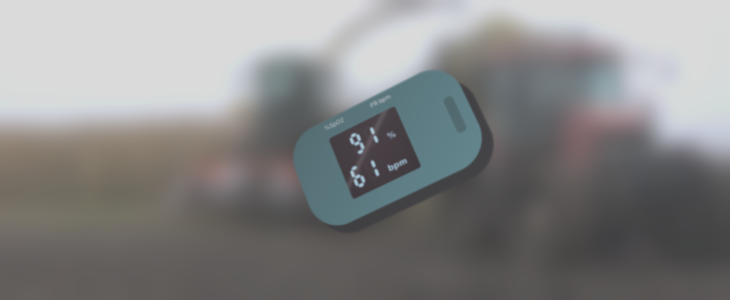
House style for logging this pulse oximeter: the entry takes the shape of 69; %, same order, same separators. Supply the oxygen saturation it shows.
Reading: 91; %
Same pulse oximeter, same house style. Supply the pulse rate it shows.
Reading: 61; bpm
